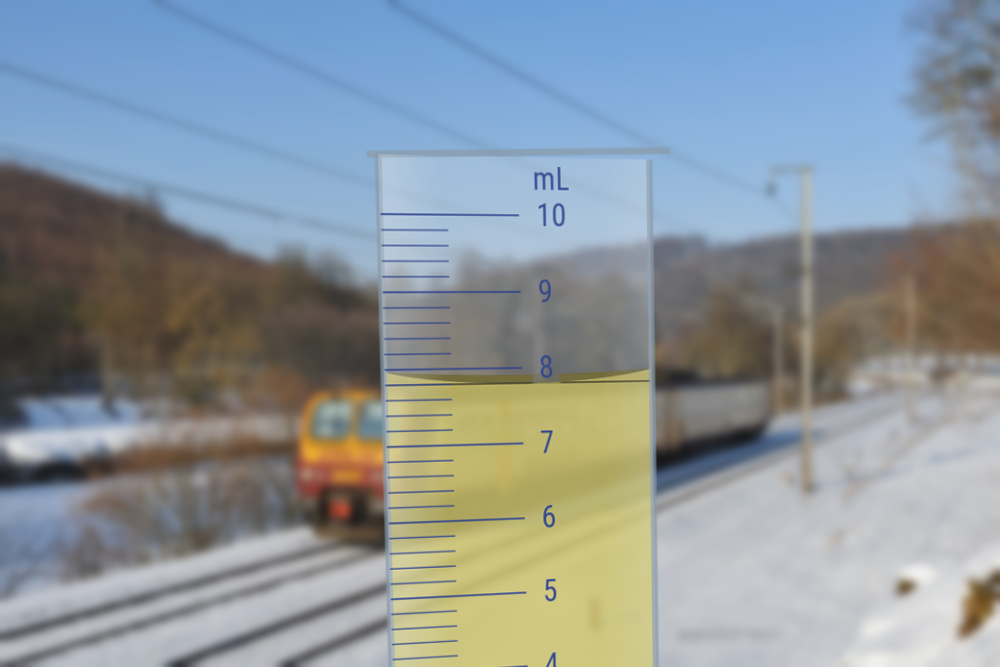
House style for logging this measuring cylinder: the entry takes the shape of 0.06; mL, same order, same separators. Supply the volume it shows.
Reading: 7.8; mL
